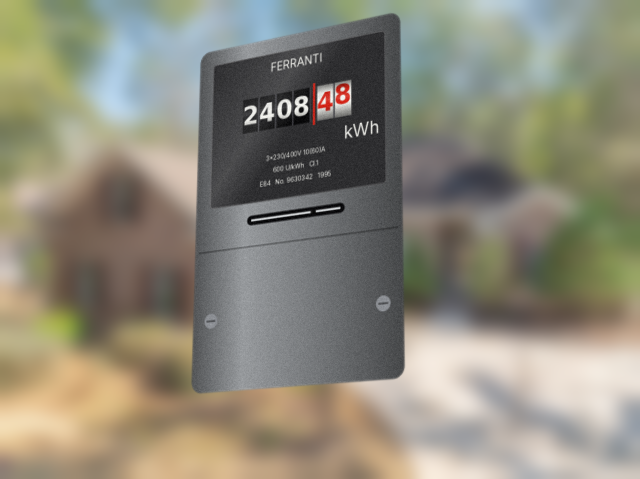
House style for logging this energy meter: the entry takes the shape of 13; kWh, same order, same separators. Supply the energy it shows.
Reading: 2408.48; kWh
